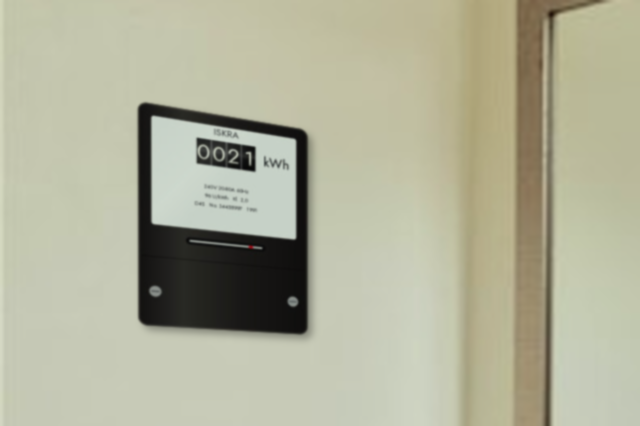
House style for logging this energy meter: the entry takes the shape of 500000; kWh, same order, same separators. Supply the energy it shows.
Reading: 21; kWh
